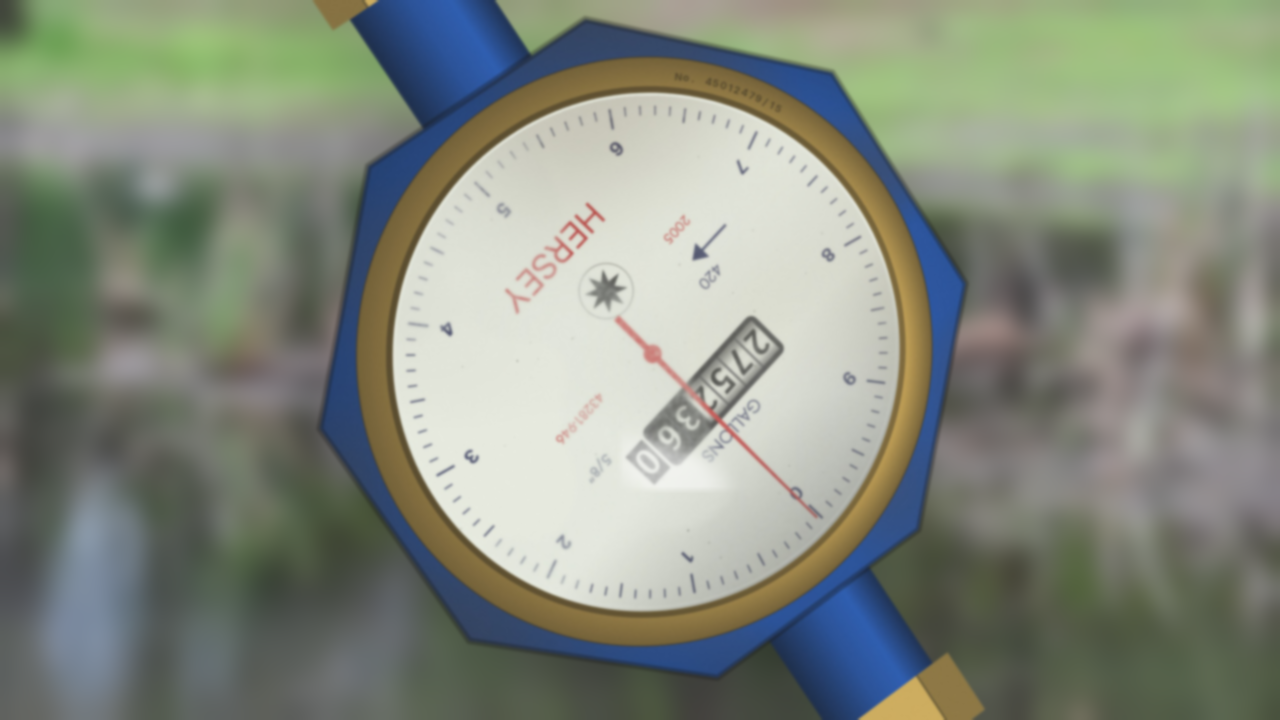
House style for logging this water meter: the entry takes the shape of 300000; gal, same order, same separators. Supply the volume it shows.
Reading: 2752360.0; gal
